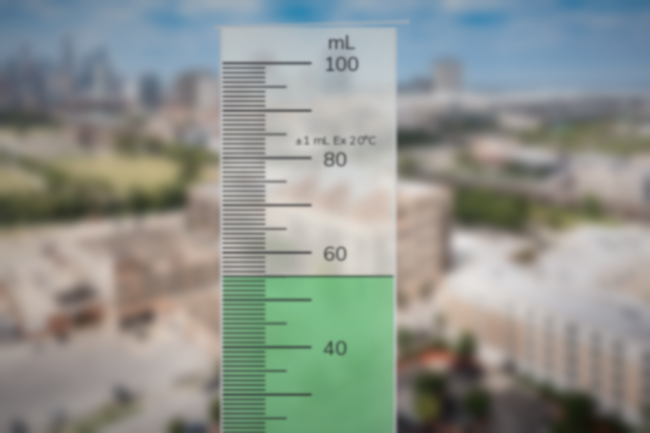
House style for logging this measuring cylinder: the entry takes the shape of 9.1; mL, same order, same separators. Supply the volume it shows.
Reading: 55; mL
